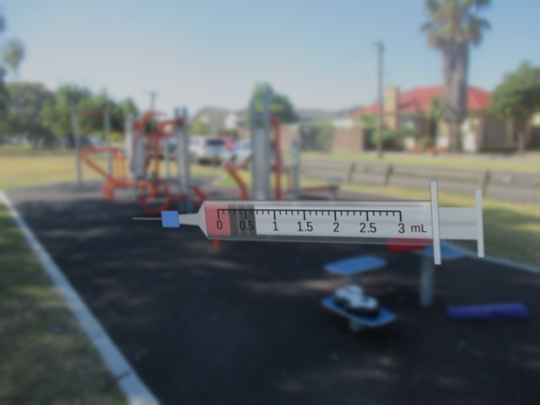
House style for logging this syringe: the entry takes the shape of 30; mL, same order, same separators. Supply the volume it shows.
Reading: 0.2; mL
